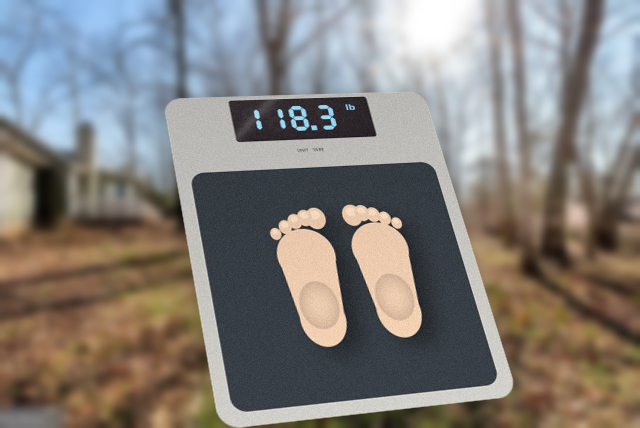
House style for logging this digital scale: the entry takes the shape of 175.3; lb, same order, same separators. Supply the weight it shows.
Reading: 118.3; lb
